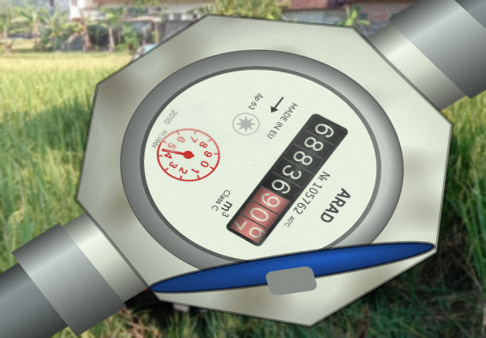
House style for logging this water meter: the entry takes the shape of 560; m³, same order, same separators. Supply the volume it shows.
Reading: 68836.9064; m³
